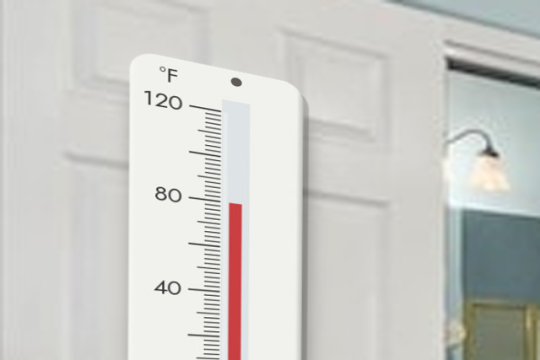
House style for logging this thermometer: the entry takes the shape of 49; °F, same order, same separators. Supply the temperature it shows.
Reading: 80; °F
